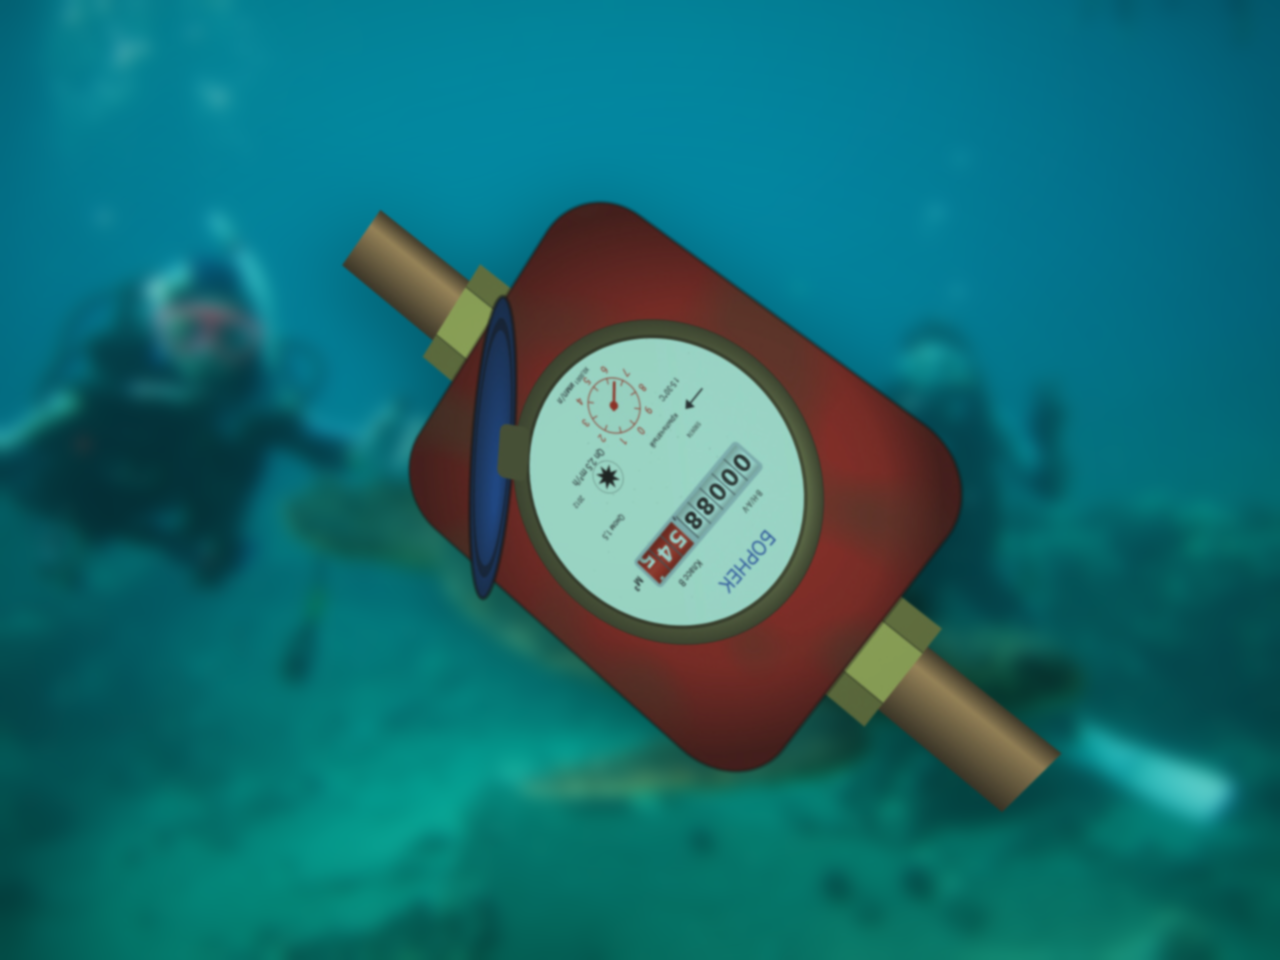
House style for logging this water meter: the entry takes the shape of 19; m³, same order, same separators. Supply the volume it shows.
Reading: 88.5446; m³
